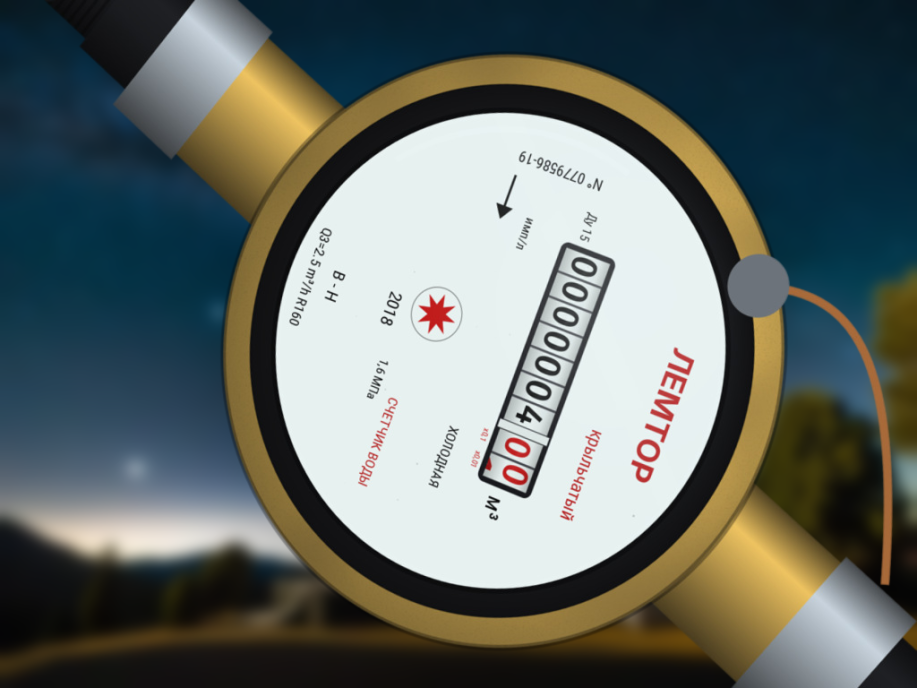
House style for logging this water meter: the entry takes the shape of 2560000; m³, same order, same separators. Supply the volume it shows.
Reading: 4.00; m³
